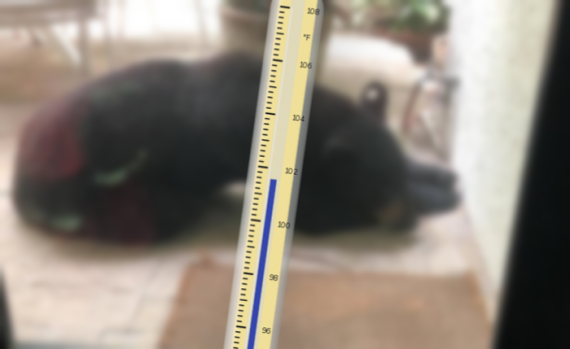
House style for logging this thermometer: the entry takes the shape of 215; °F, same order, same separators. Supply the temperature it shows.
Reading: 101.6; °F
